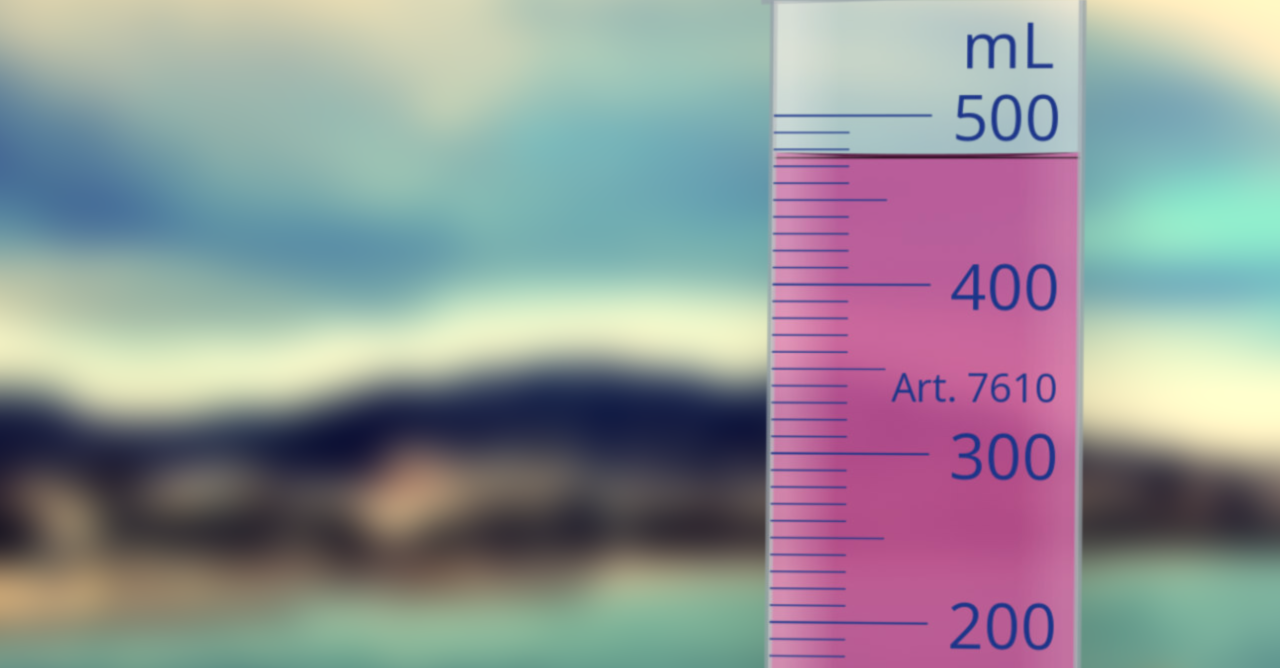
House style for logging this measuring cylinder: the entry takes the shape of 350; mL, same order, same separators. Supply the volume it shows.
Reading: 475; mL
